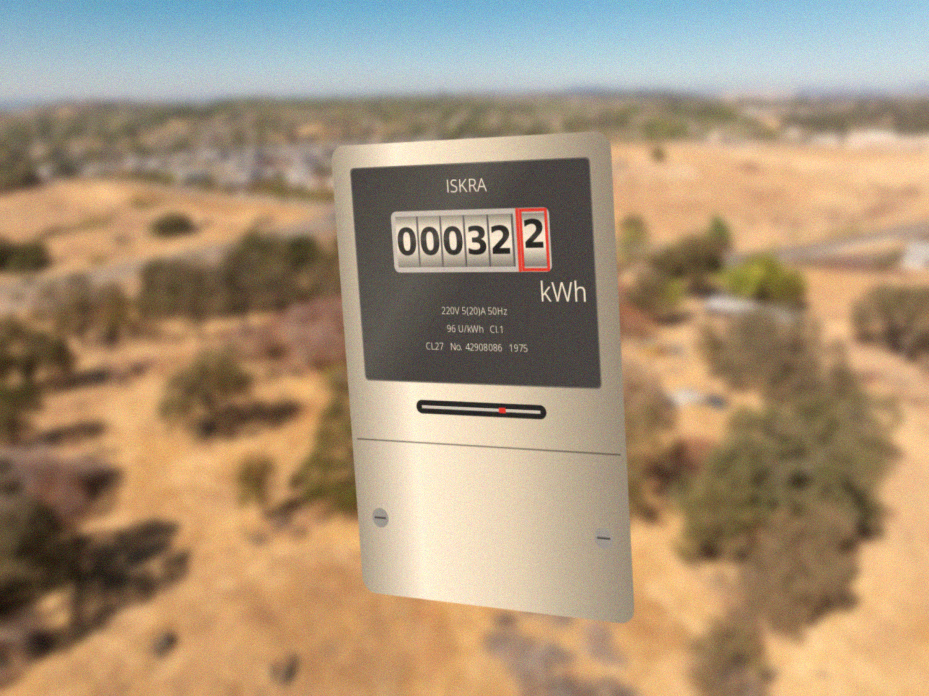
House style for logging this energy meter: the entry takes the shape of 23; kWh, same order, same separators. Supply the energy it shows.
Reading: 32.2; kWh
